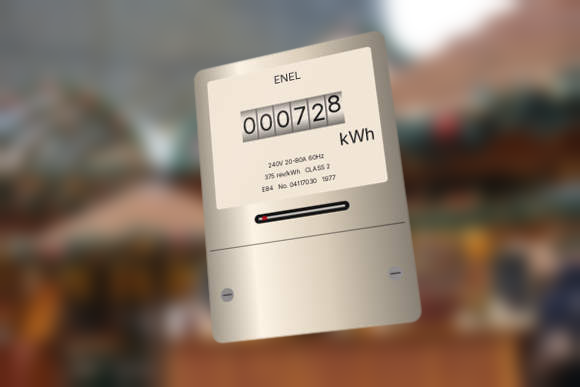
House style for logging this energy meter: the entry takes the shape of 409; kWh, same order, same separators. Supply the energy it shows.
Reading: 728; kWh
